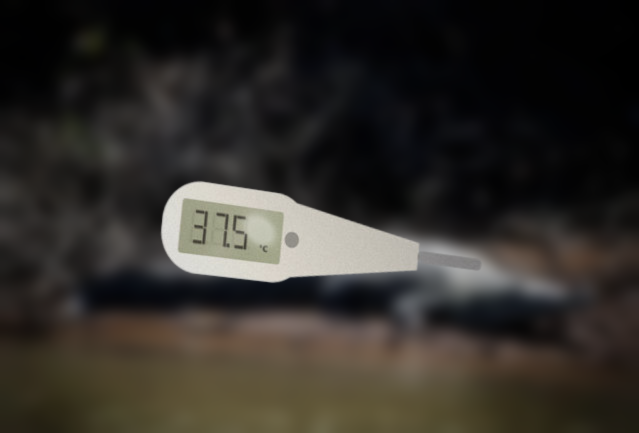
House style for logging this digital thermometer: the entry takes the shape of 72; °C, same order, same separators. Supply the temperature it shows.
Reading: 37.5; °C
